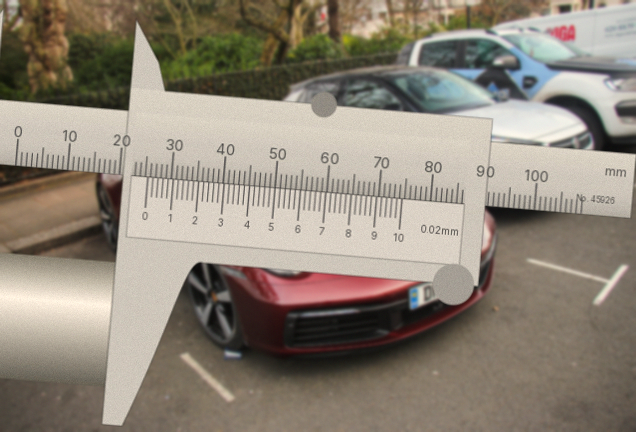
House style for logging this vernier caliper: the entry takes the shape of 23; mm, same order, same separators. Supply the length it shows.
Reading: 25.5; mm
